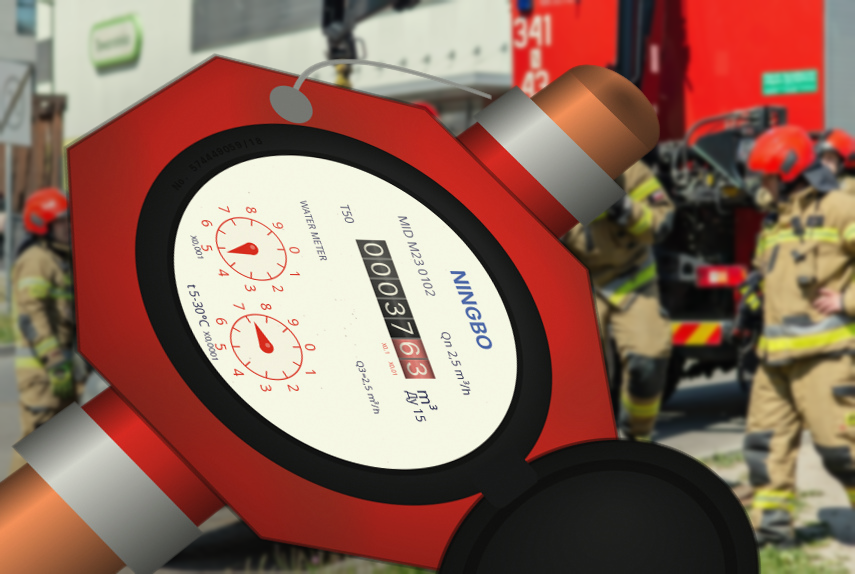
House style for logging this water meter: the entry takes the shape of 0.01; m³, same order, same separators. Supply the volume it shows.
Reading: 37.6347; m³
